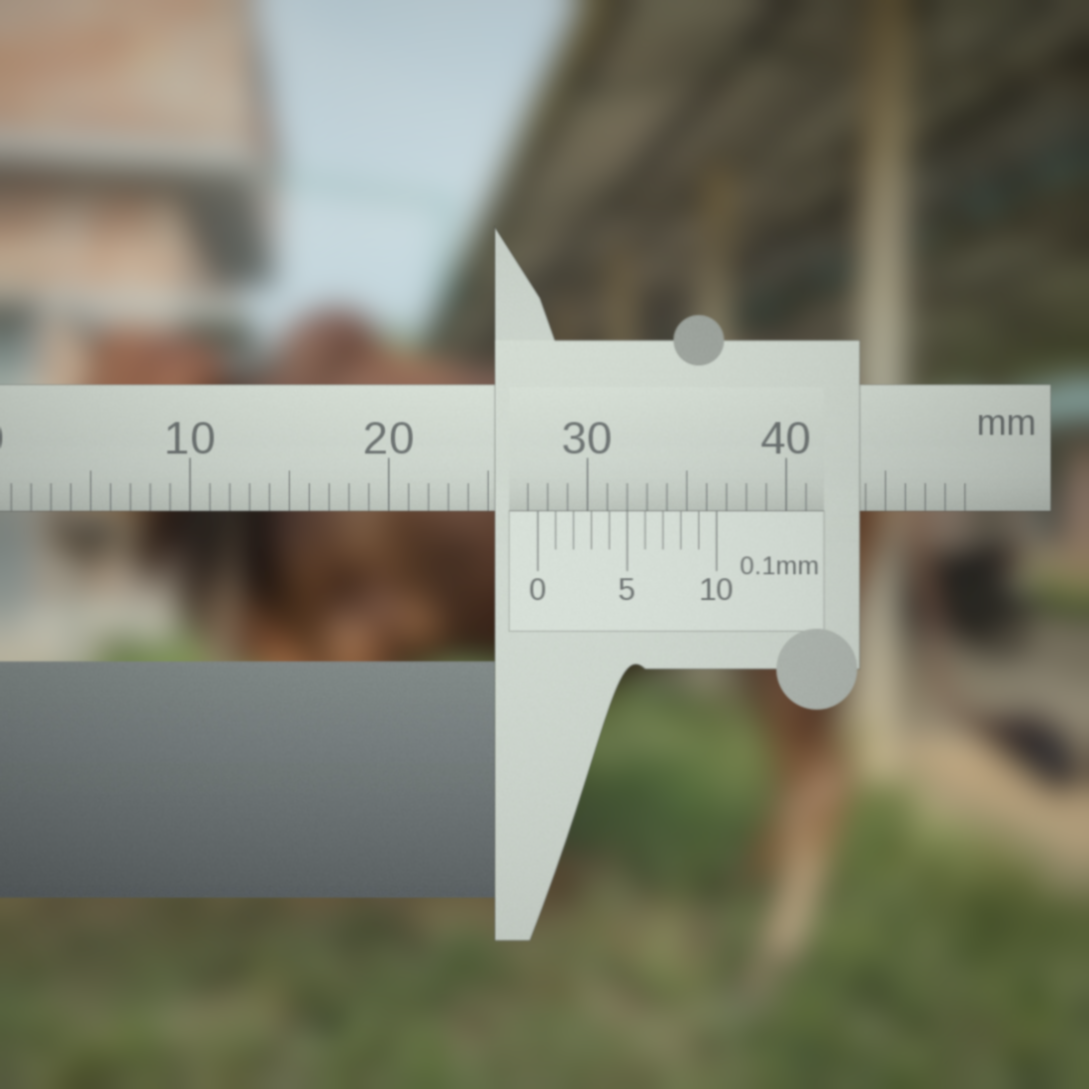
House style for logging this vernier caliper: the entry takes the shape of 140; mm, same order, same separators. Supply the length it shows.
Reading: 27.5; mm
